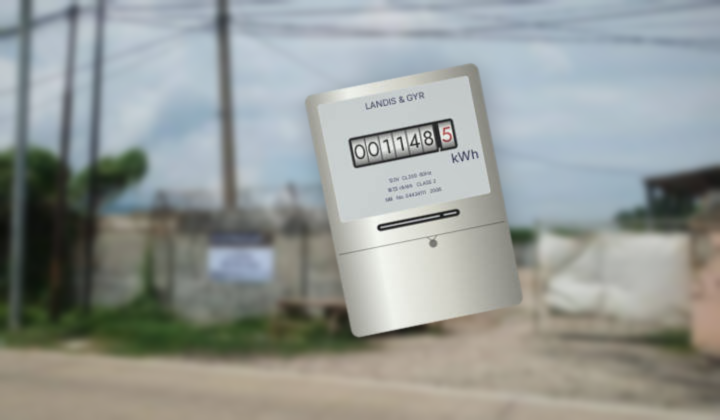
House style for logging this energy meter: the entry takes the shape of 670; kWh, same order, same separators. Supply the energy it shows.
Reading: 1148.5; kWh
